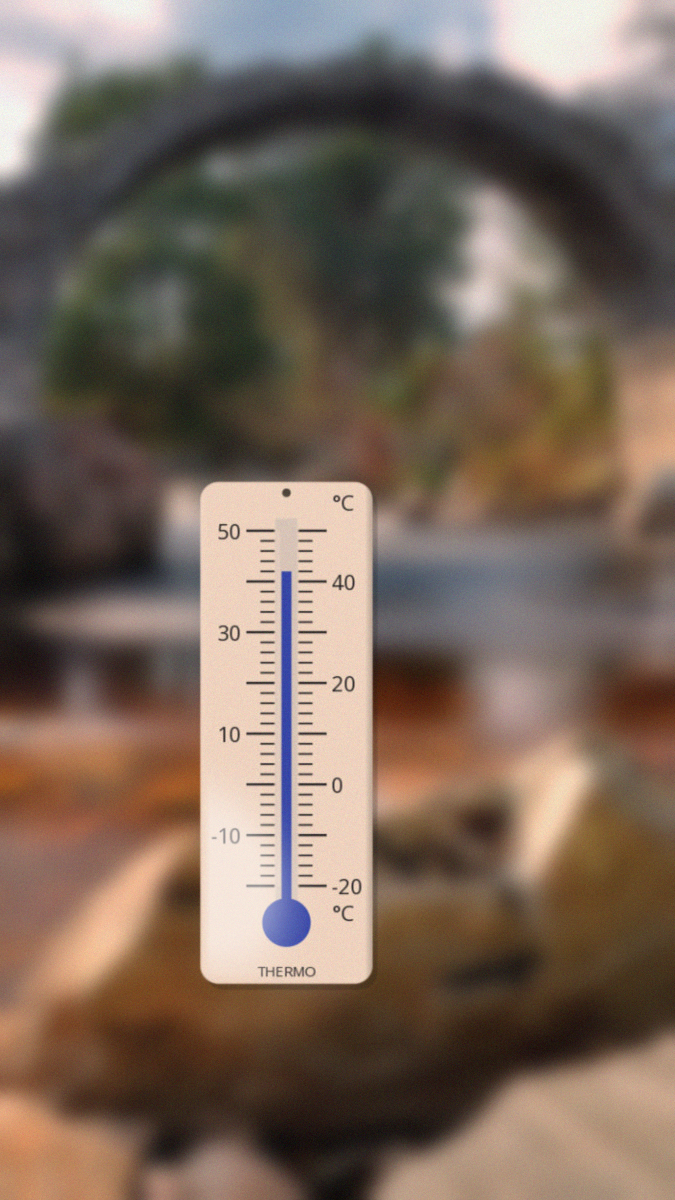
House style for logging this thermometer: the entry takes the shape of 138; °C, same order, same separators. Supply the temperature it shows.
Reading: 42; °C
